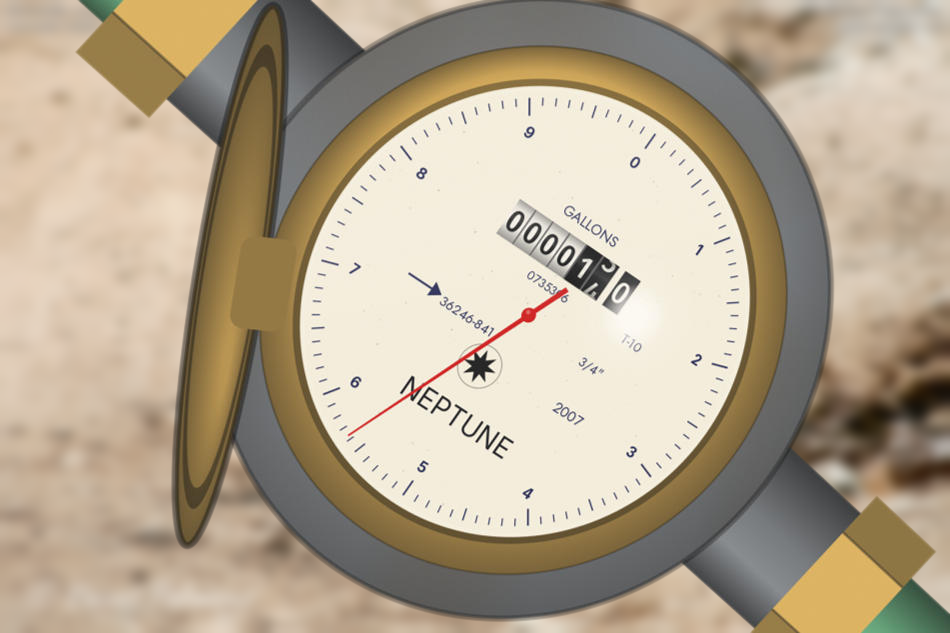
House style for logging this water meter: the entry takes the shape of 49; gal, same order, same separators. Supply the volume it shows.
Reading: 135.6; gal
